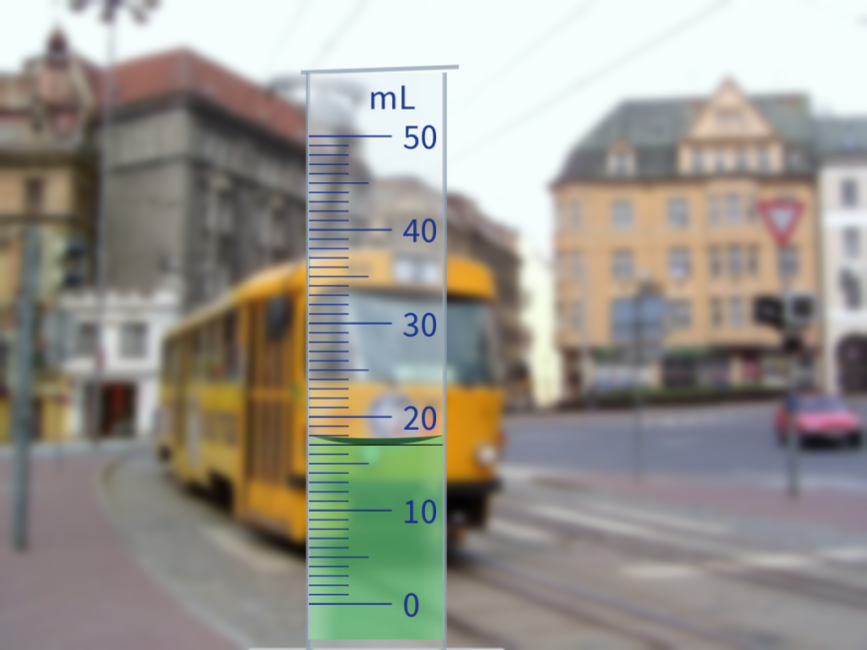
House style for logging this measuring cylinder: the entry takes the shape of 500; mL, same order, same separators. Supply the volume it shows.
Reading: 17; mL
